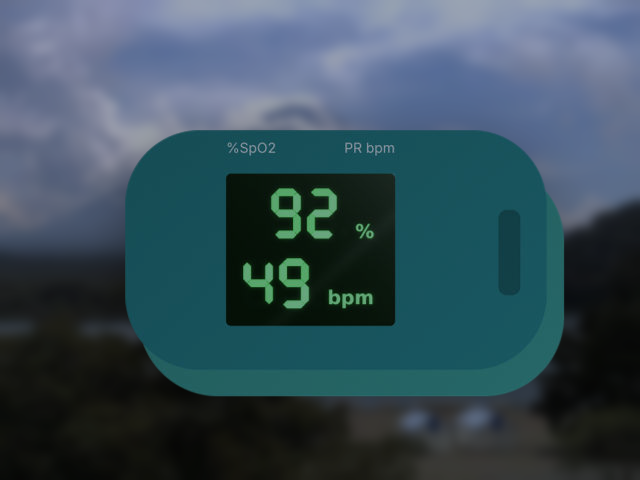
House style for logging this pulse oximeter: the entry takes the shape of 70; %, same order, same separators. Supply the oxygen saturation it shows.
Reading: 92; %
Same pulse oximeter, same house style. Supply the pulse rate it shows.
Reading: 49; bpm
